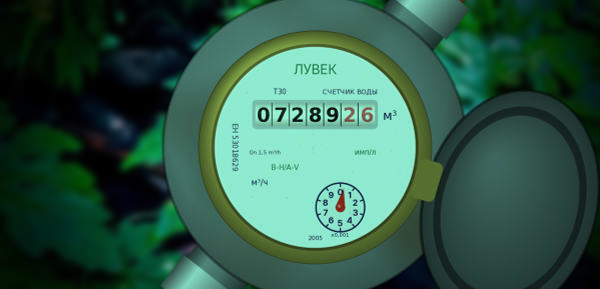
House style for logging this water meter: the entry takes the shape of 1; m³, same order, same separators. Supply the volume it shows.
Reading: 7289.260; m³
